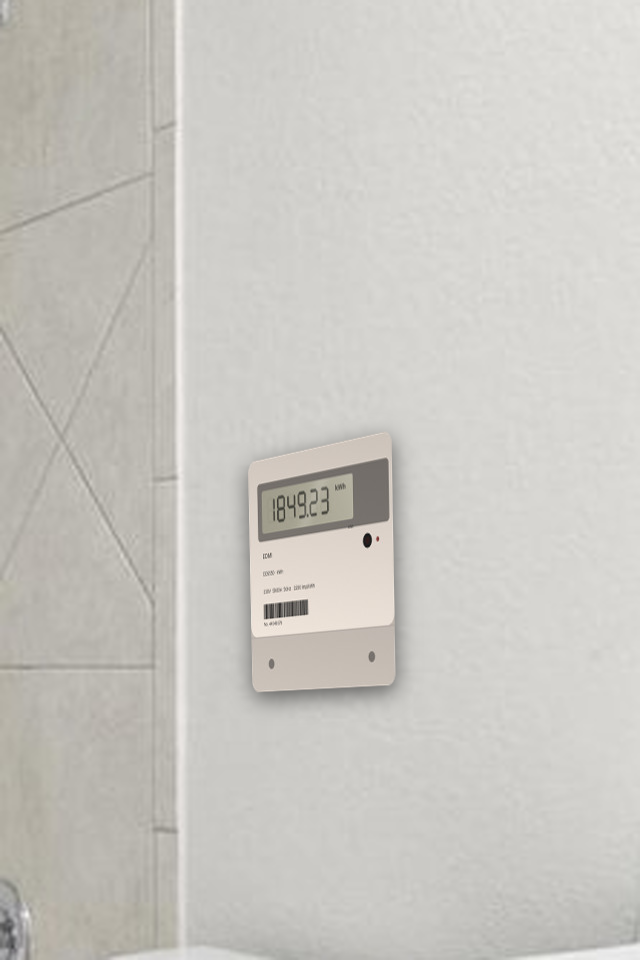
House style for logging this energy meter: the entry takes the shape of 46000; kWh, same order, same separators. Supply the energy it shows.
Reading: 1849.23; kWh
